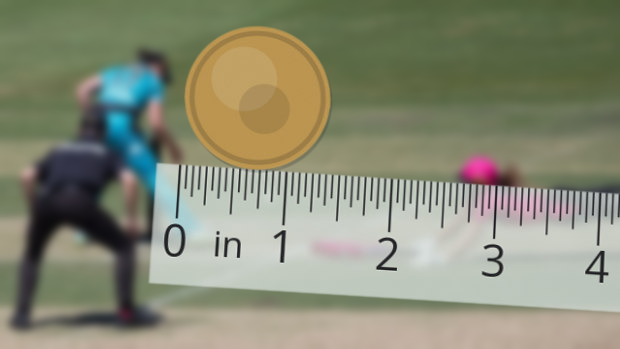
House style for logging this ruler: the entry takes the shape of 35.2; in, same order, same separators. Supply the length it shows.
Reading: 1.375; in
